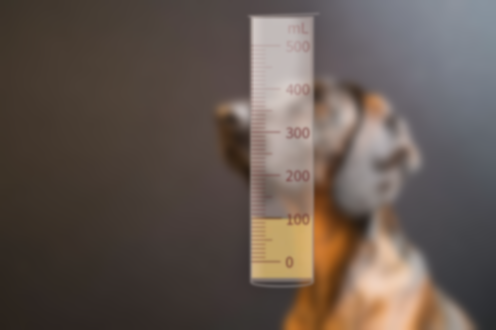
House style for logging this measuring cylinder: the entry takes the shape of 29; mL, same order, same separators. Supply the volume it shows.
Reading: 100; mL
